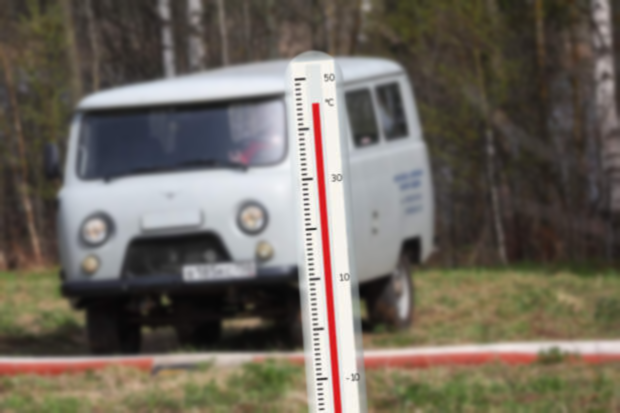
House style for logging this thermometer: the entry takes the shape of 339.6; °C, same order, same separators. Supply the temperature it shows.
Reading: 45; °C
